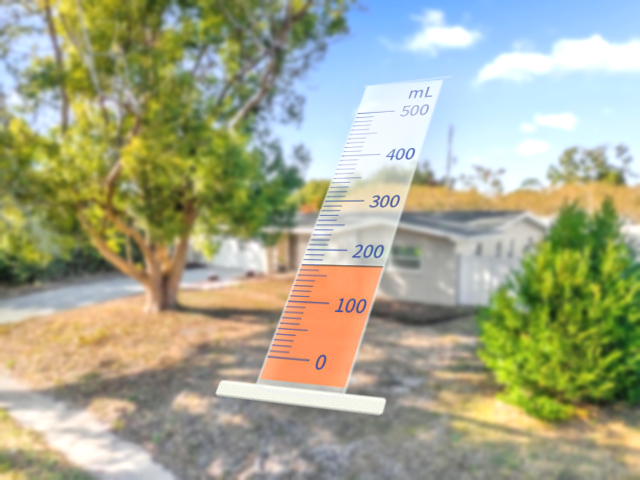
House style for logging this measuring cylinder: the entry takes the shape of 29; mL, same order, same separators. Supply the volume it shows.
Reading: 170; mL
